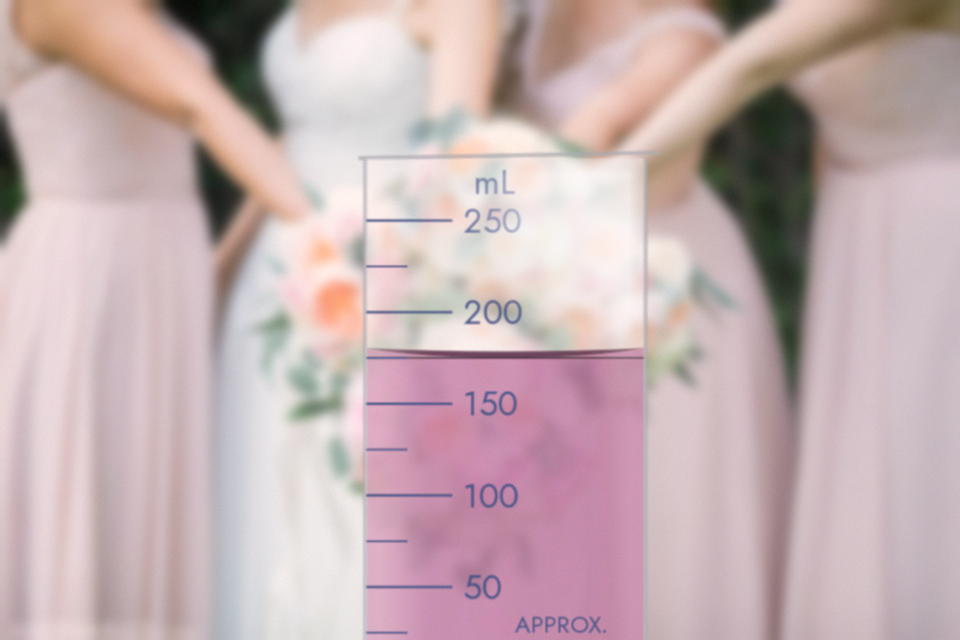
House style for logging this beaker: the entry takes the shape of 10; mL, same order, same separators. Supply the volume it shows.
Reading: 175; mL
